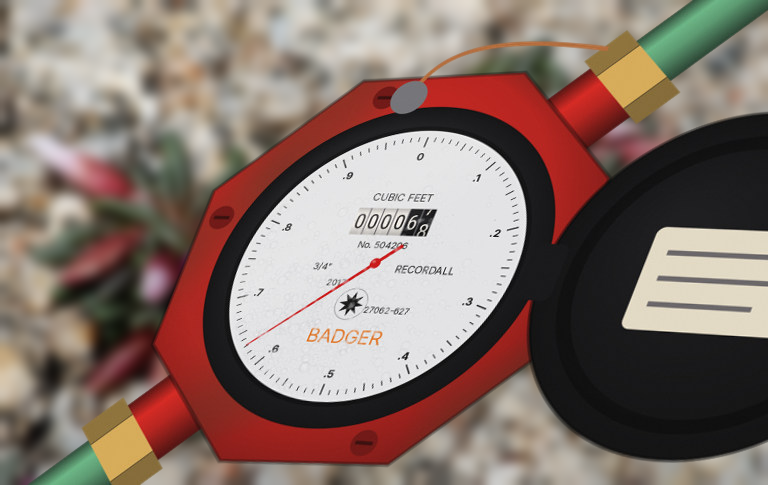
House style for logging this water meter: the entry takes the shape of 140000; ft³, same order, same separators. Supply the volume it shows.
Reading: 67.63; ft³
